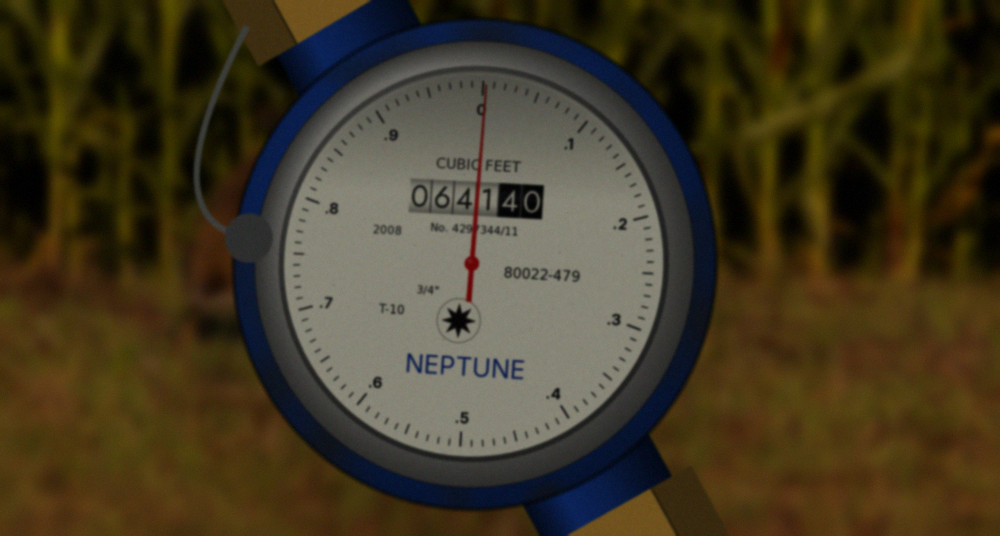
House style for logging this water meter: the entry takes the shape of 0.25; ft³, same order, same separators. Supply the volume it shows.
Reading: 64140.00; ft³
